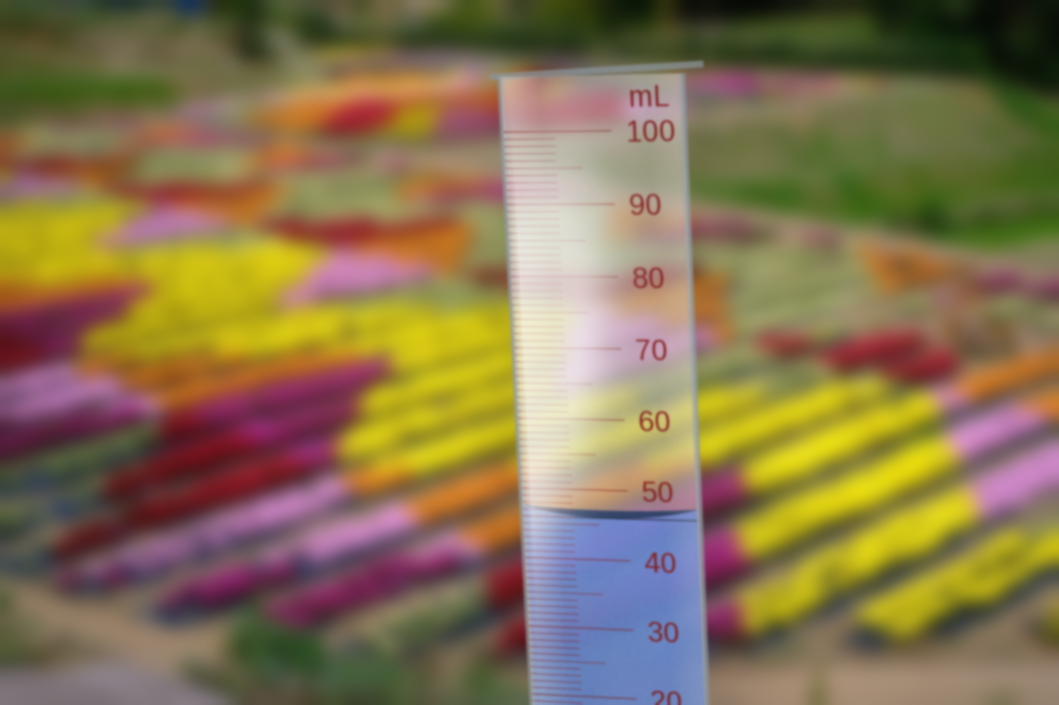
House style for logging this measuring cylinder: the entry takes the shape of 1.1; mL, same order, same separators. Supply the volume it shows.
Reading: 46; mL
